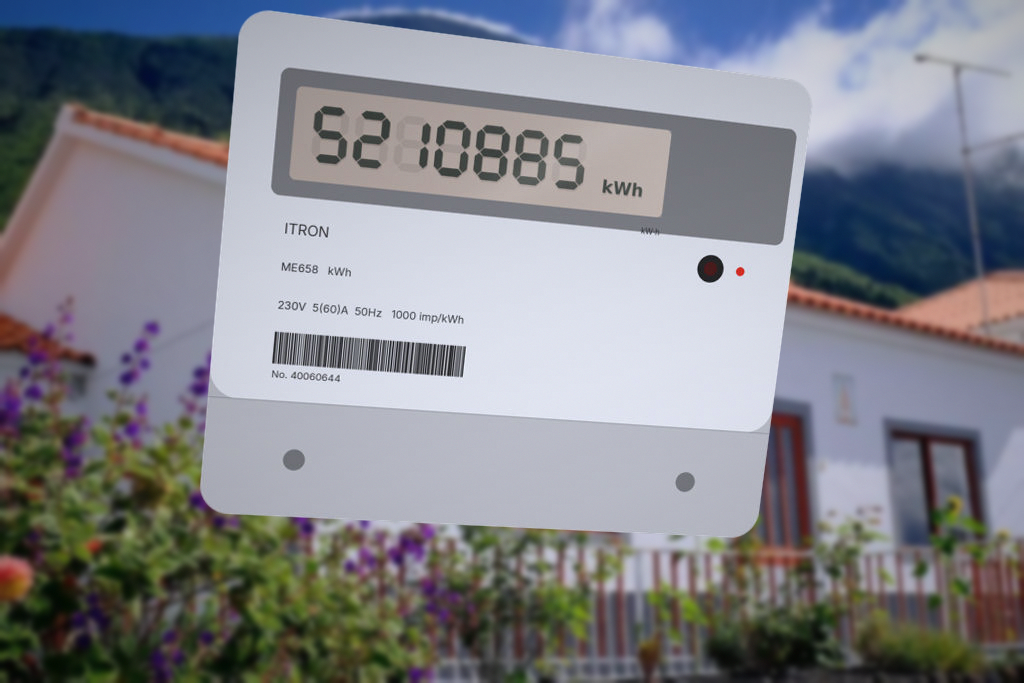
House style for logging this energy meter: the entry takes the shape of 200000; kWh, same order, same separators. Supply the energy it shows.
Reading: 5210885; kWh
